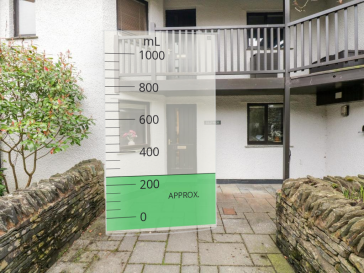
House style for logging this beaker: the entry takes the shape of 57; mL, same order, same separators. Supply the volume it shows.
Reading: 250; mL
